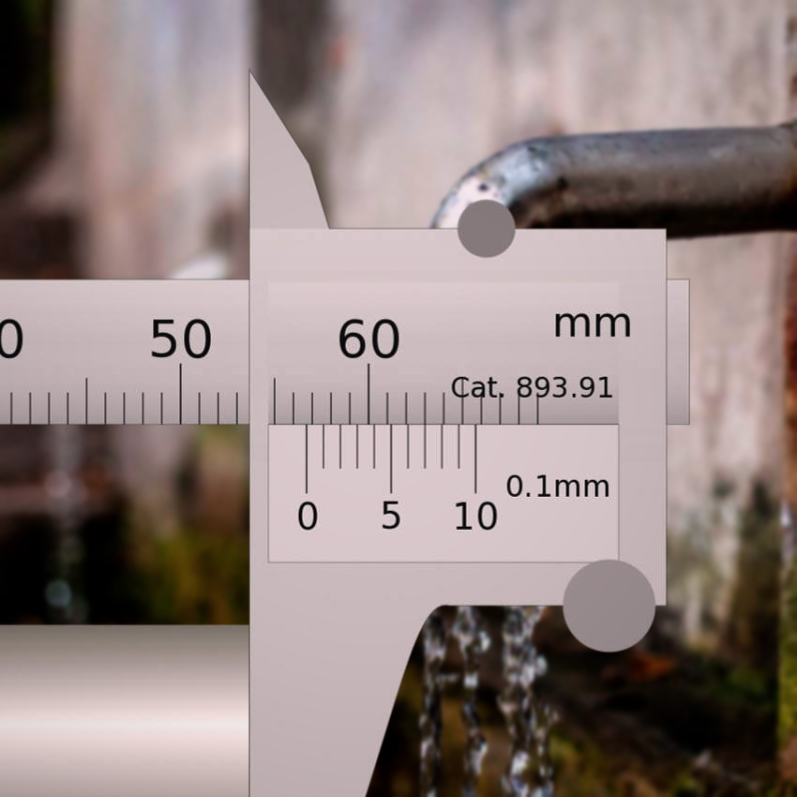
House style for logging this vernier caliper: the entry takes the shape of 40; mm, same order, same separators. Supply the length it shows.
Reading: 56.7; mm
